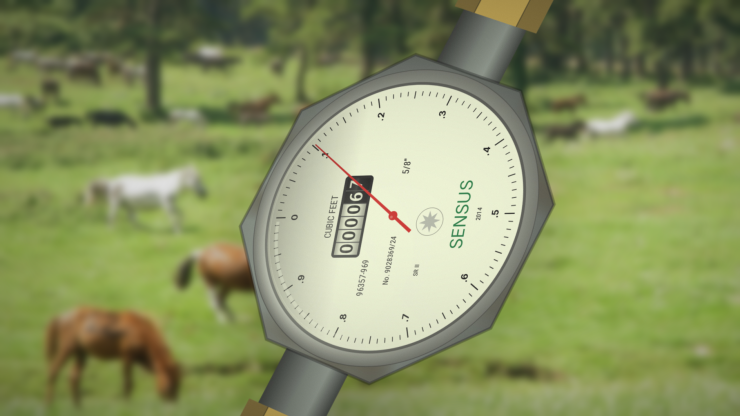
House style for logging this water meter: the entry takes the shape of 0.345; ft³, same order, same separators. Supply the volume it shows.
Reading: 67.10; ft³
